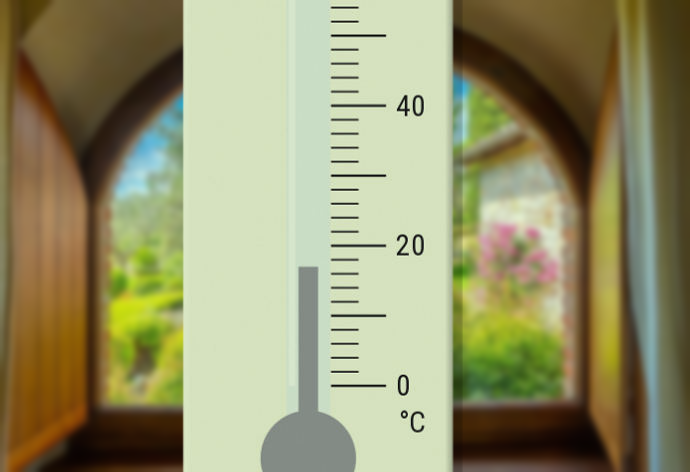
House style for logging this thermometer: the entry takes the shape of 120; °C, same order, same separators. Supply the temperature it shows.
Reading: 17; °C
